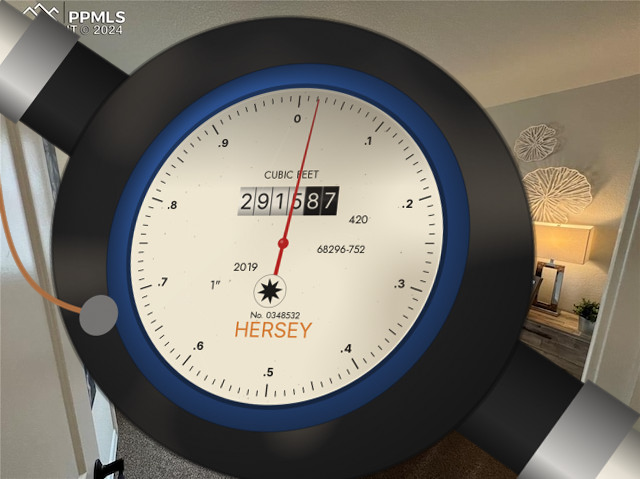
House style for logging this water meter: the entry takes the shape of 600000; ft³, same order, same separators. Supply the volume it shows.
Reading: 291587.02; ft³
